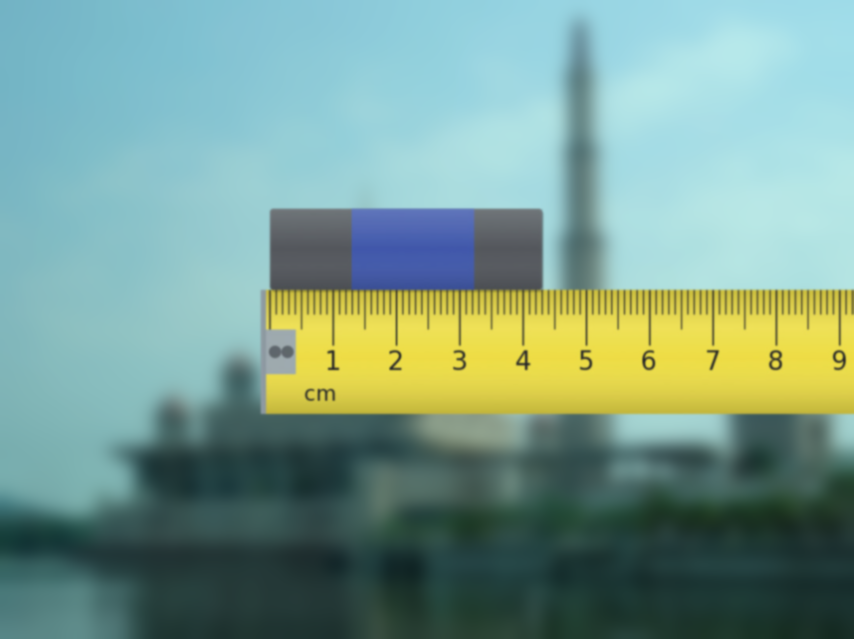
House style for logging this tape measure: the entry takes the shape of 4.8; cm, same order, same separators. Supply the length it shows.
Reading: 4.3; cm
